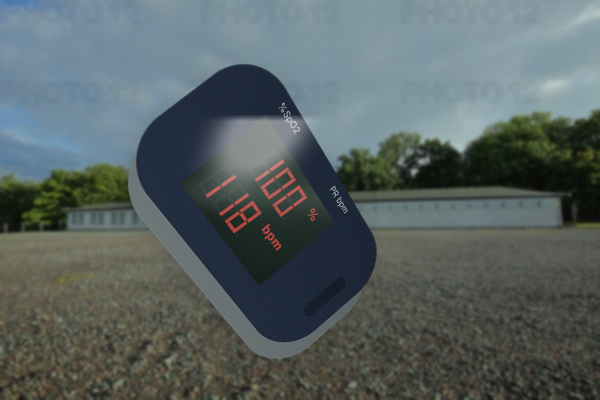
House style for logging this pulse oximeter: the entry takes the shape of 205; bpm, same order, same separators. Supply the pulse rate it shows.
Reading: 118; bpm
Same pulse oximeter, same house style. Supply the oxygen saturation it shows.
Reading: 100; %
